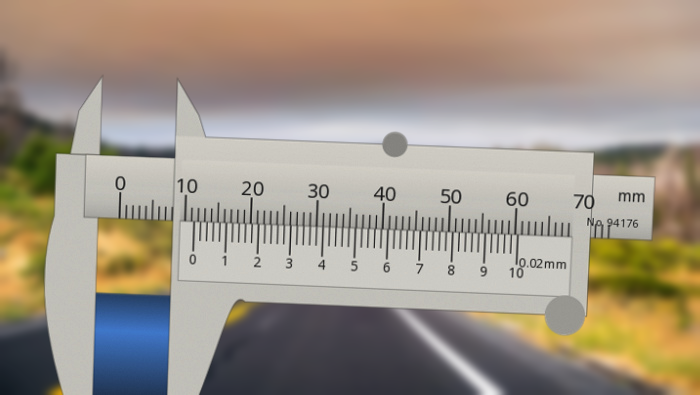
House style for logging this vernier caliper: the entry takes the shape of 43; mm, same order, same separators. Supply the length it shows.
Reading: 11.4; mm
